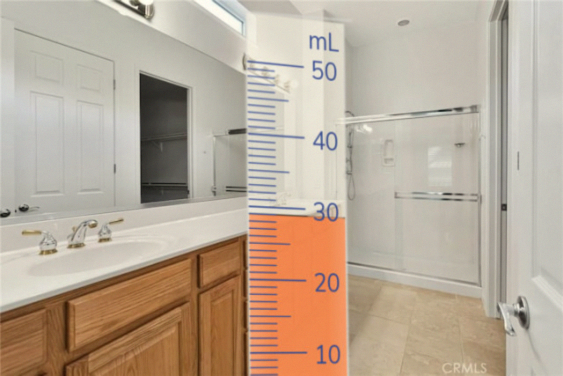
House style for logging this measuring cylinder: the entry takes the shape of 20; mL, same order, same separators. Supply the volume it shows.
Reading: 29; mL
